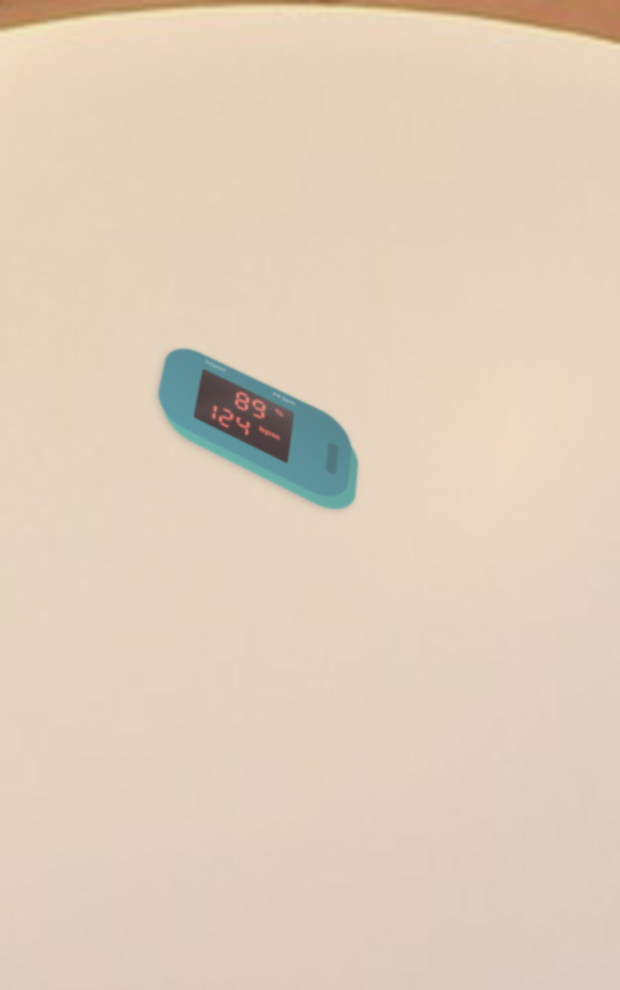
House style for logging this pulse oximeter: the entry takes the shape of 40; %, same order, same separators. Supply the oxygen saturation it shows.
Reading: 89; %
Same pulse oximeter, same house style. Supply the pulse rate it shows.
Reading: 124; bpm
